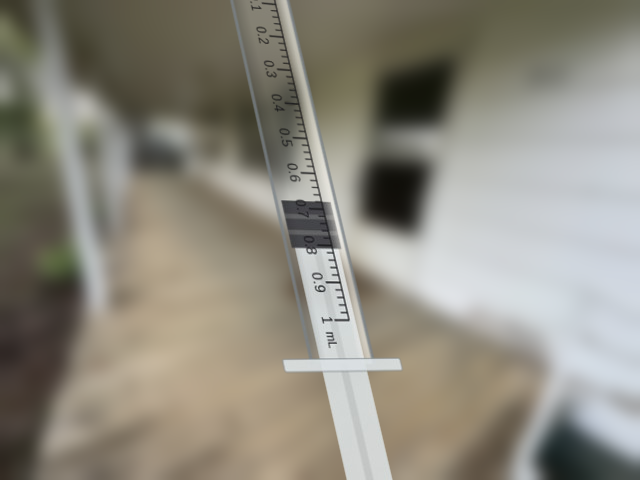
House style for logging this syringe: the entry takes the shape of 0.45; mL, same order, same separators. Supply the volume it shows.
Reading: 0.68; mL
